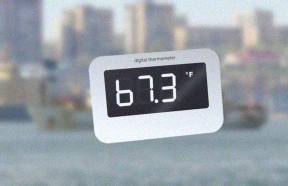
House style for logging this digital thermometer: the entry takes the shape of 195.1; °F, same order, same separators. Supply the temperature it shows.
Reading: 67.3; °F
